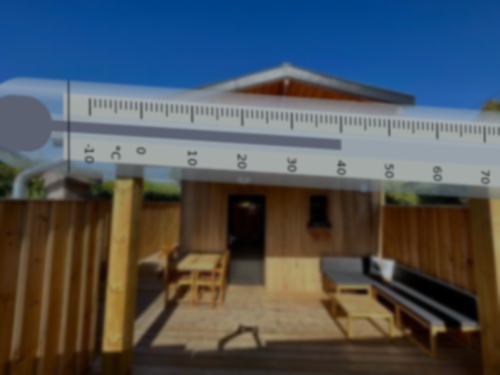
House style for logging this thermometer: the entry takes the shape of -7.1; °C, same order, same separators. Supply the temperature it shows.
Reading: 40; °C
